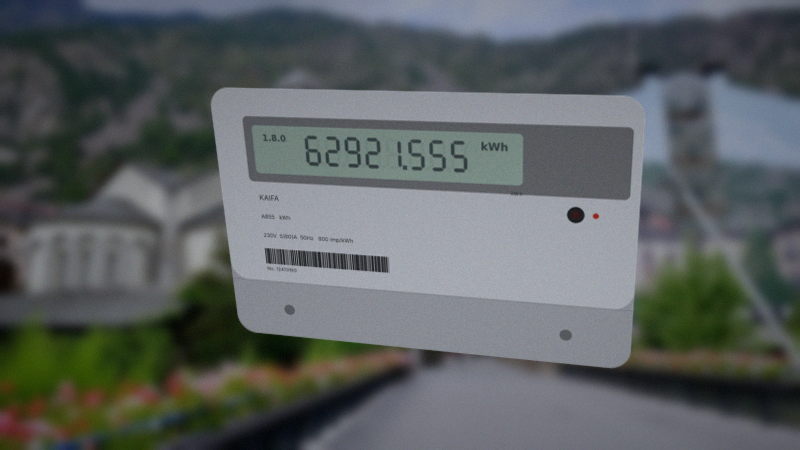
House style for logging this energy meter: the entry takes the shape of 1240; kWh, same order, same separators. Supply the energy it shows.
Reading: 62921.555; kWh
